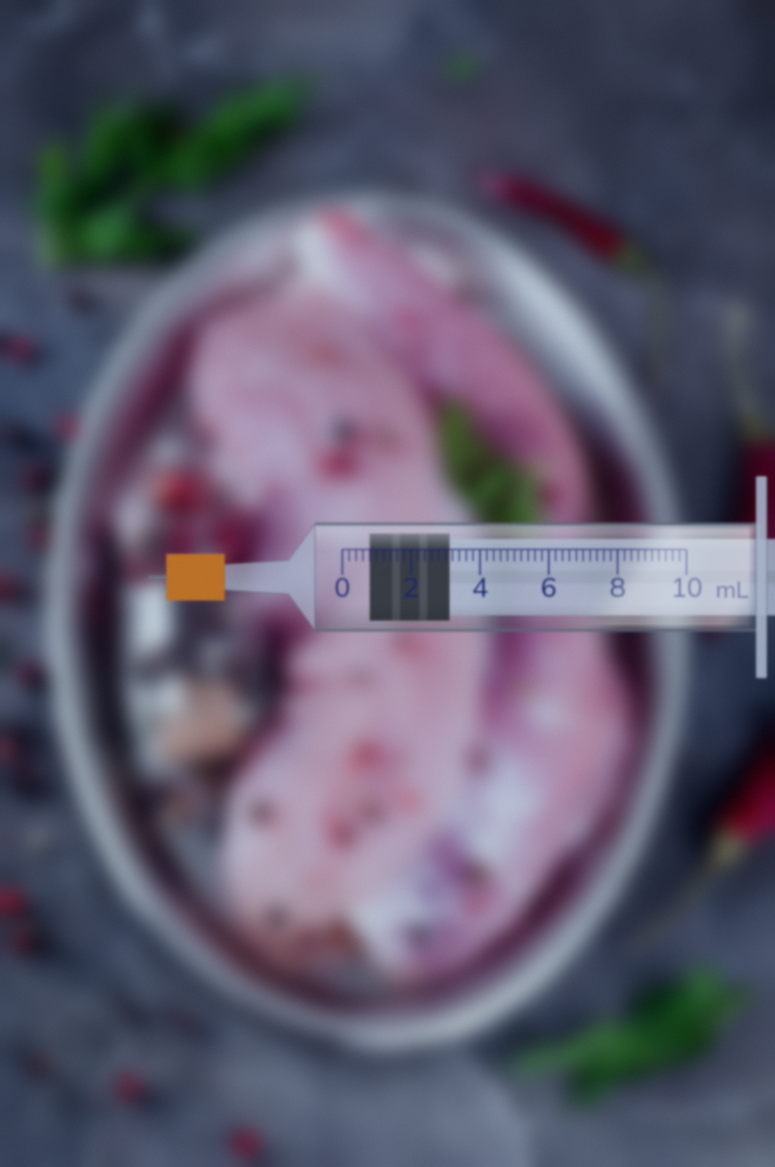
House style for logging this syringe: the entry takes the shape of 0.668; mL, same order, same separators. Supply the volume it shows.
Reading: 0.8; mL
